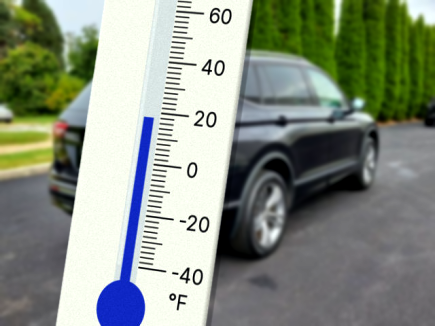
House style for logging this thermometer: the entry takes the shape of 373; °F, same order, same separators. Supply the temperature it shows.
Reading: 18; °F
